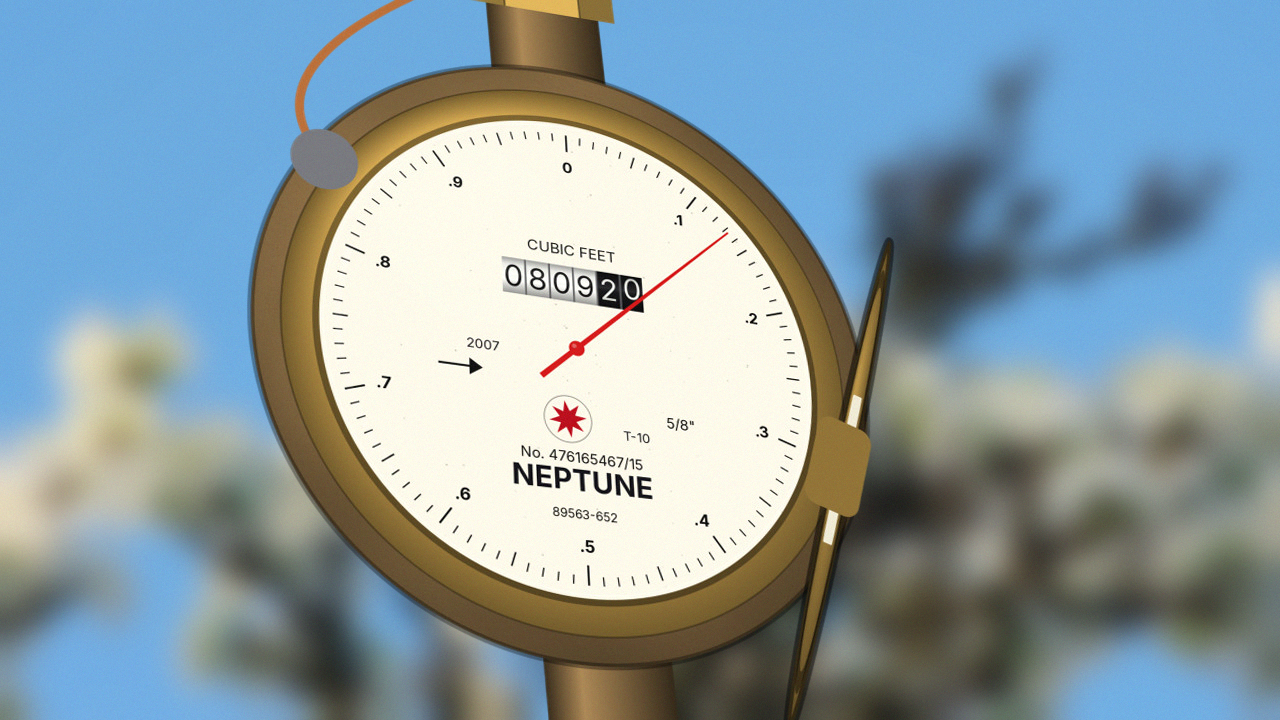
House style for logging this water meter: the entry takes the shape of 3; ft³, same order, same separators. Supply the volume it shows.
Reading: 80920.13; ft³
